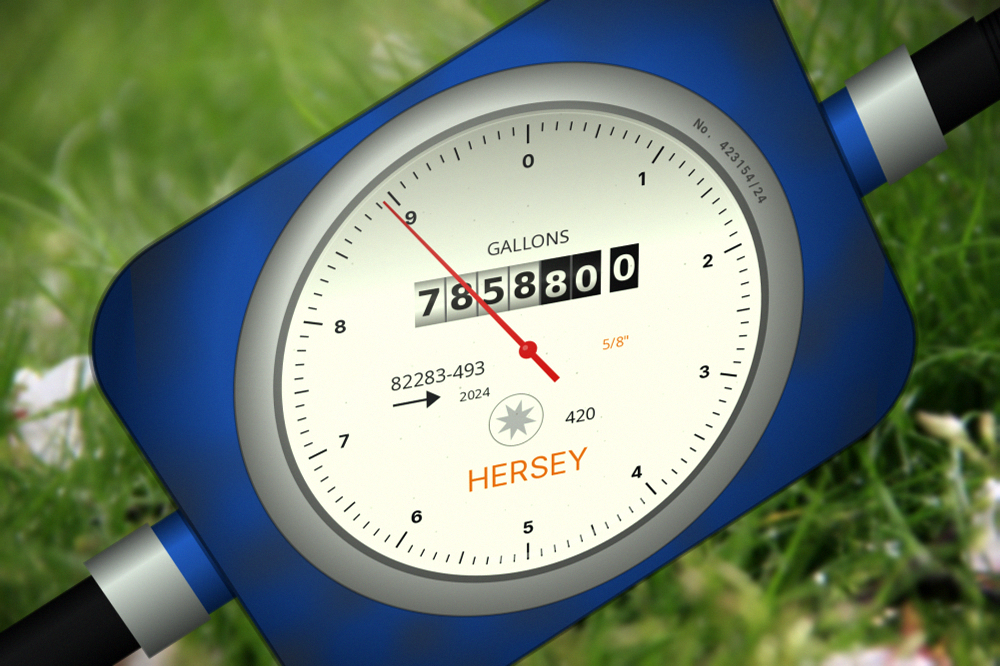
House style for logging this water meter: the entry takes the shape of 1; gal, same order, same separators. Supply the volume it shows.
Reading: 7858798.9; gal
